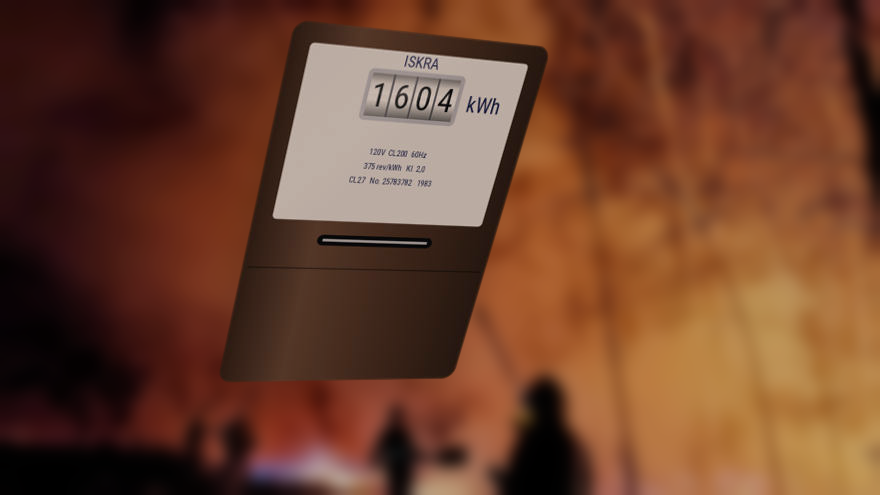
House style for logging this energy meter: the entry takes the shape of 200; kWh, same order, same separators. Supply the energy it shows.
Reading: 1604; kWh
